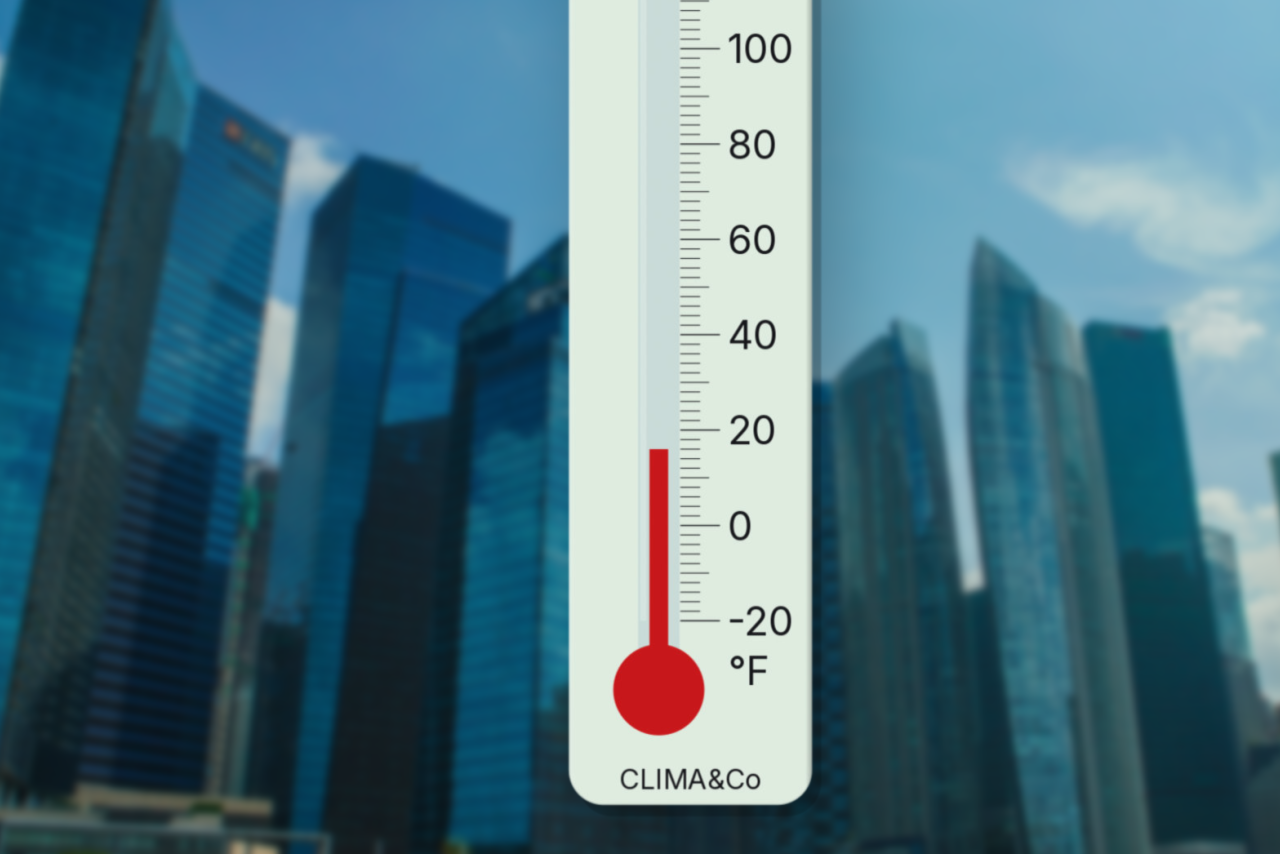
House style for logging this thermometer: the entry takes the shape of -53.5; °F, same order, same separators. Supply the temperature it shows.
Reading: 16; °F
